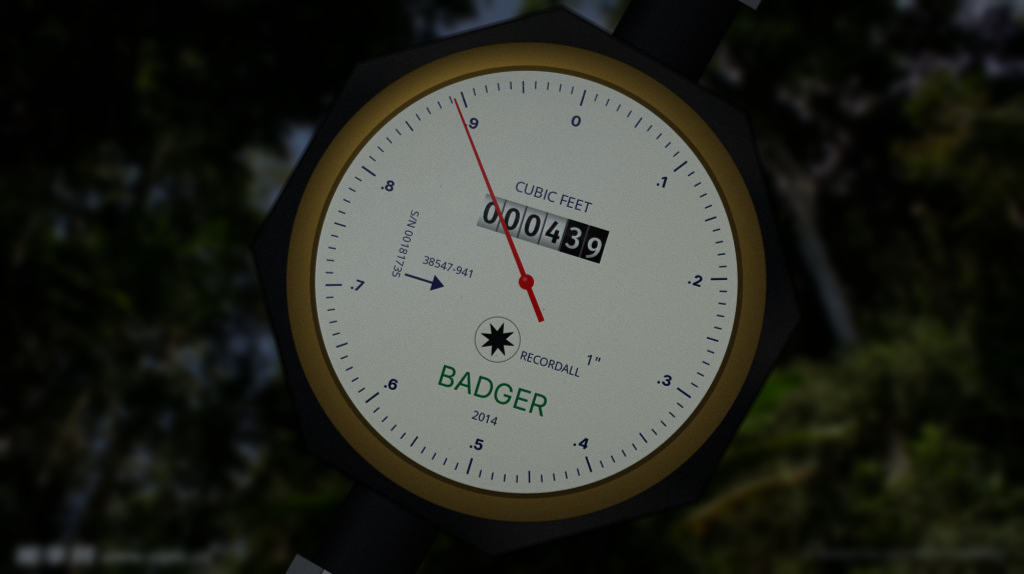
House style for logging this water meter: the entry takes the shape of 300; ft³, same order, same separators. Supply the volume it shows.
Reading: 438.89; ft³
